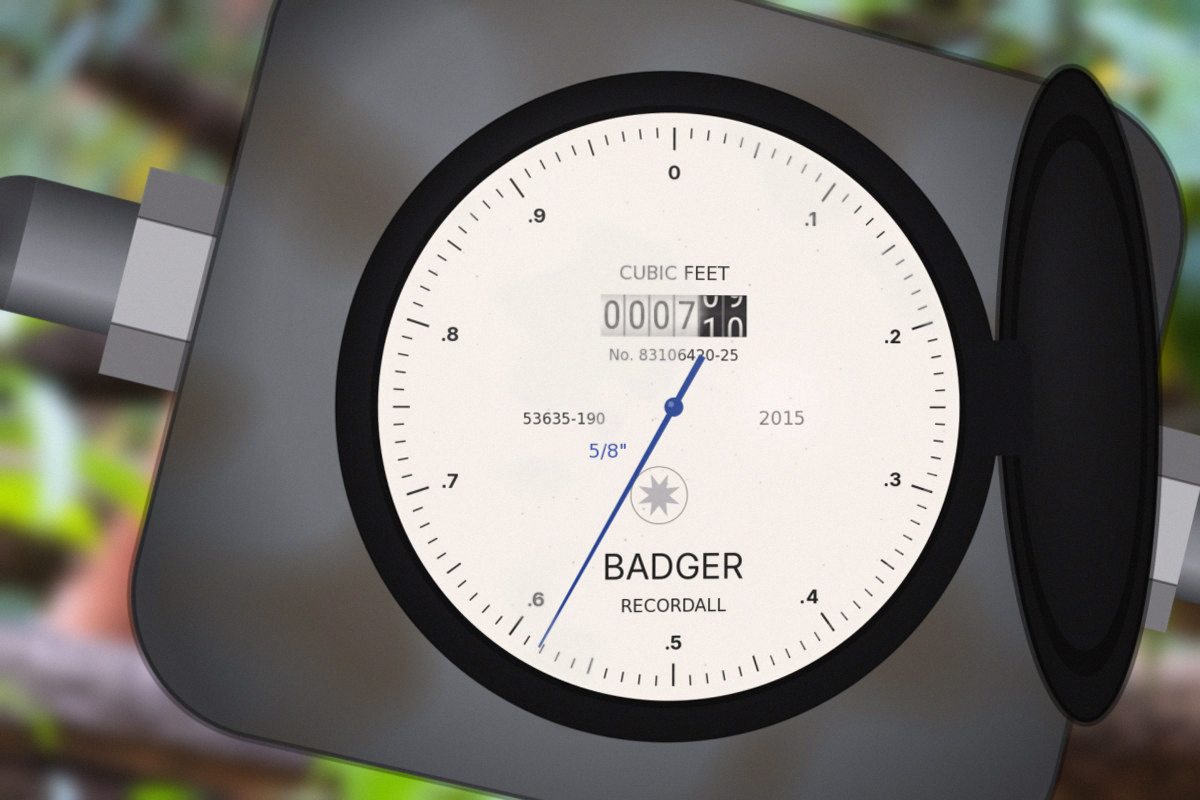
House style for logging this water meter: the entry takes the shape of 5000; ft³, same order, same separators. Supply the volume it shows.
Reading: 709.58; ft³
